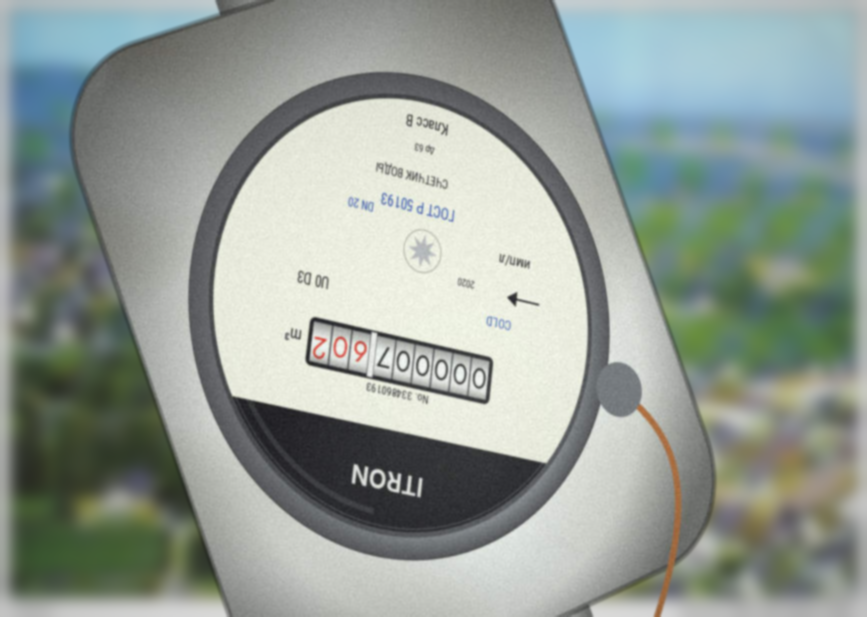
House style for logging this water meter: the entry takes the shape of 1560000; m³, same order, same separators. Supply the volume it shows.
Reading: 7.602; m³
